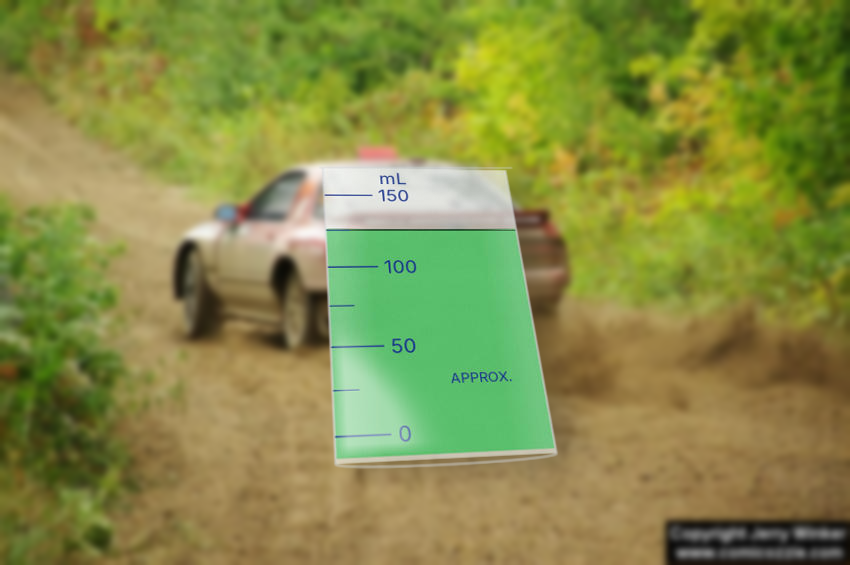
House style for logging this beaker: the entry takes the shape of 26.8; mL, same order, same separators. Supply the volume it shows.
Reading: 125; mL
